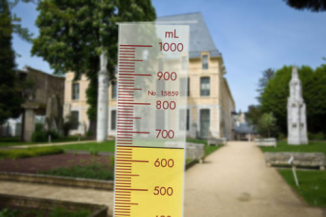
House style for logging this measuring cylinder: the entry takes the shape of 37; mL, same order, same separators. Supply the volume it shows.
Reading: 650; mL
